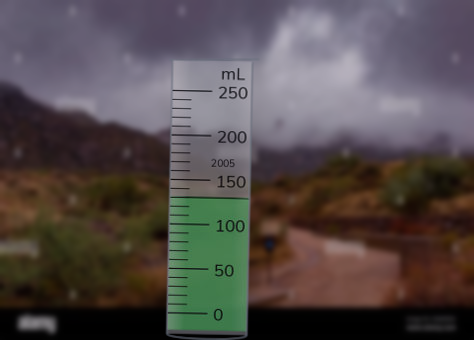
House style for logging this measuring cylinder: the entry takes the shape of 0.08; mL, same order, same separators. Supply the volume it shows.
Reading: 130; mL
